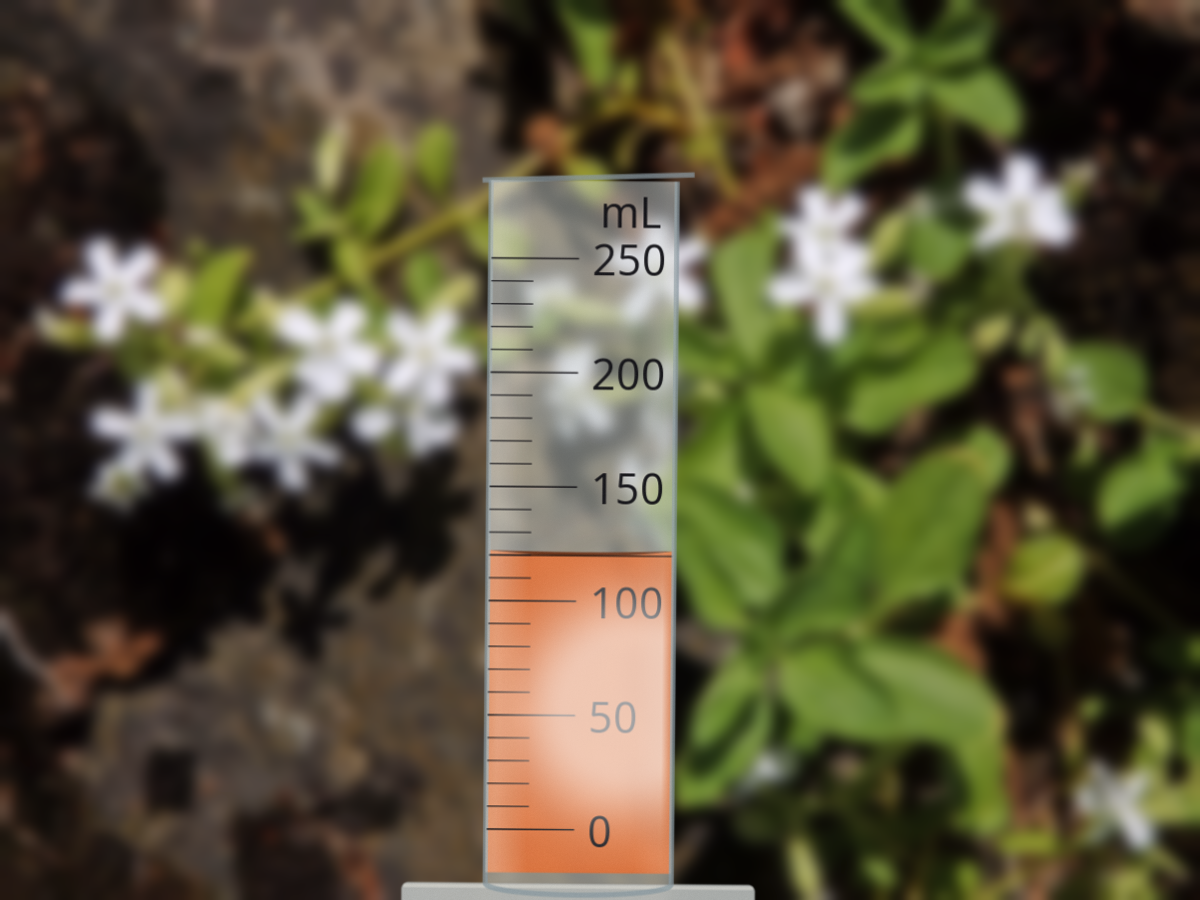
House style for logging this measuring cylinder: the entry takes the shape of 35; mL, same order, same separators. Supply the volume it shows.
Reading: 120; mL
